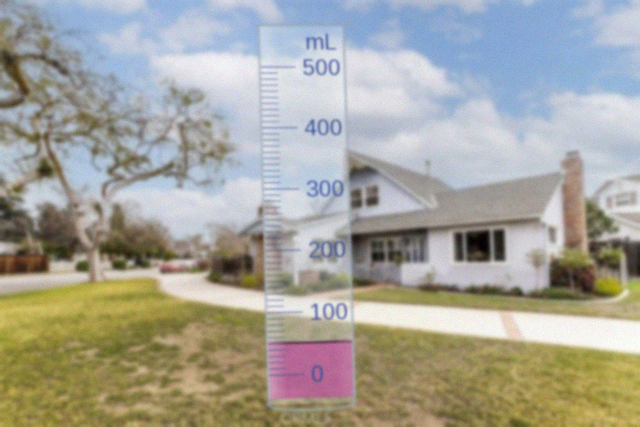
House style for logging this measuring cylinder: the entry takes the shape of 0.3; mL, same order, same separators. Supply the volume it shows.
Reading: 50; mL
